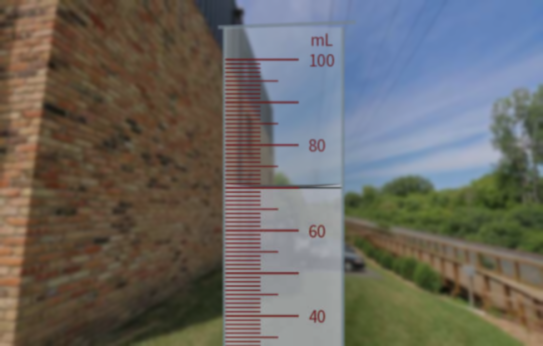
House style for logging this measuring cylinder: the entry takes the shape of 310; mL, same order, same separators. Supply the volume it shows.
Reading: 70; mL
